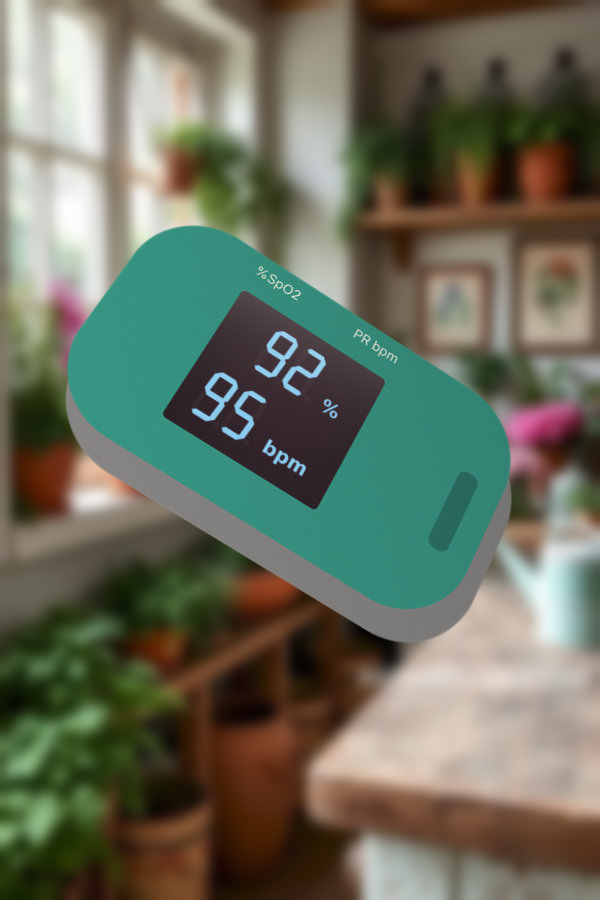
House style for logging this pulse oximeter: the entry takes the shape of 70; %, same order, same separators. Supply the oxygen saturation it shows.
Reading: 92; %
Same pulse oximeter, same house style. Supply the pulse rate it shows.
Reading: 95; bpm
